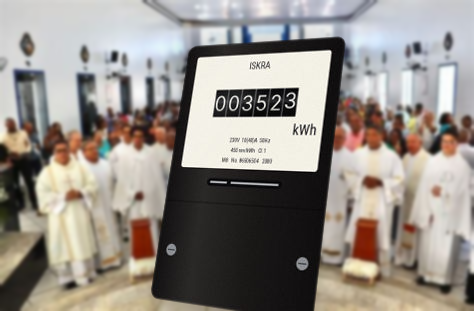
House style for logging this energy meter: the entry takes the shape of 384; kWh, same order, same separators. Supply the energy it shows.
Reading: 3523; kWh
